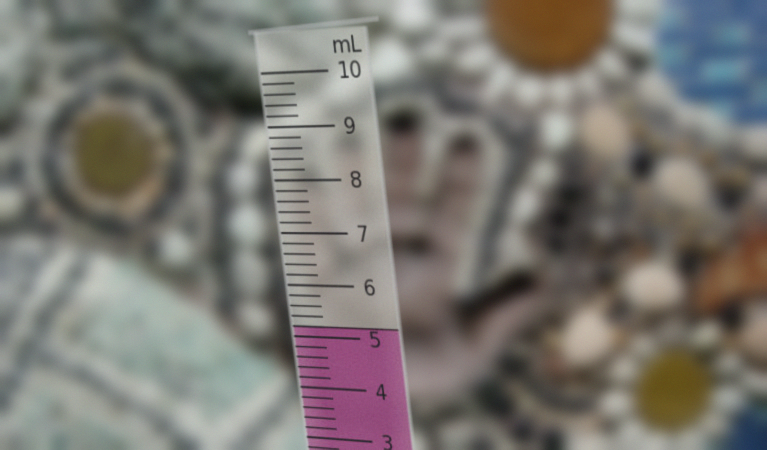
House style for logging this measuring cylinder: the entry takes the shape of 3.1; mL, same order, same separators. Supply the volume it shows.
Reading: 5.2; mL
